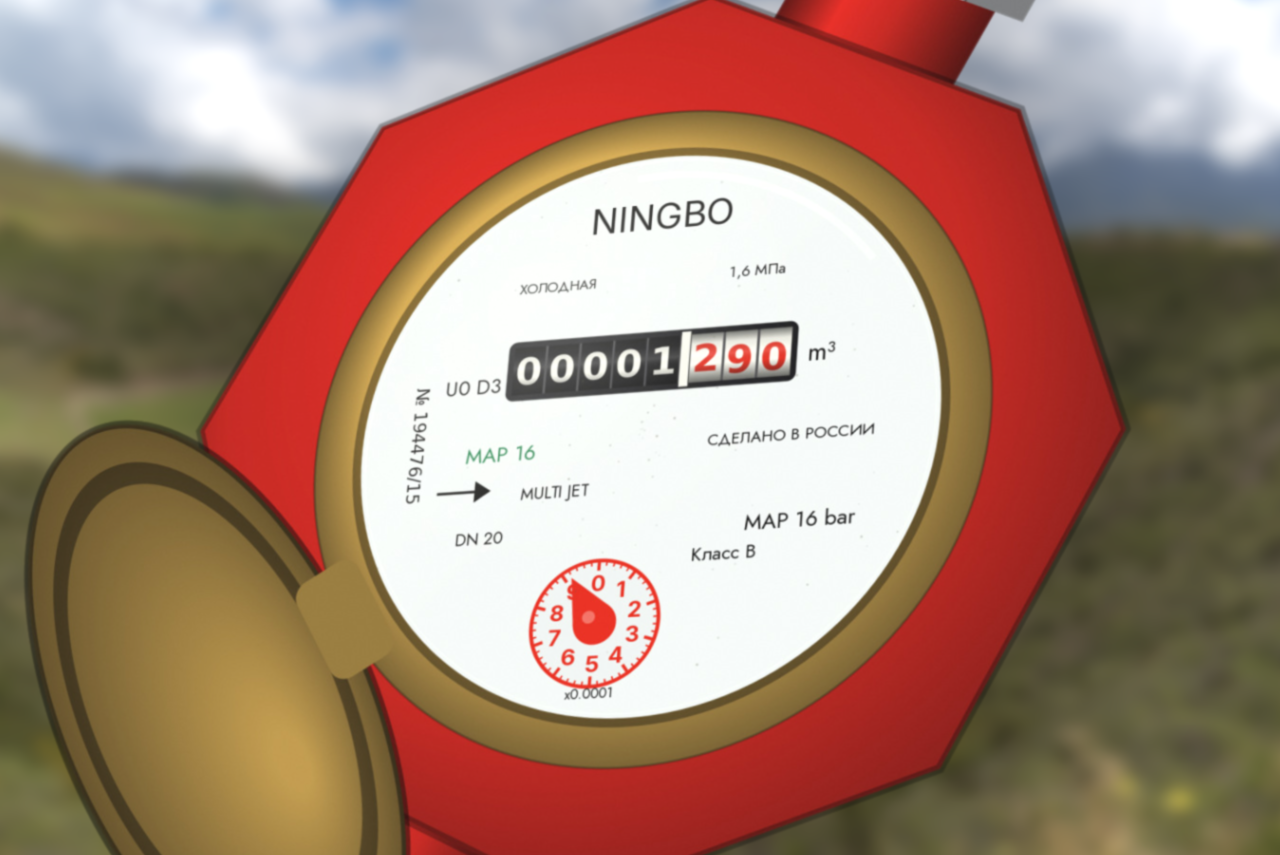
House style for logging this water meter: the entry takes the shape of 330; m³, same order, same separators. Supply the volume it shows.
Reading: 1.2899; m³
